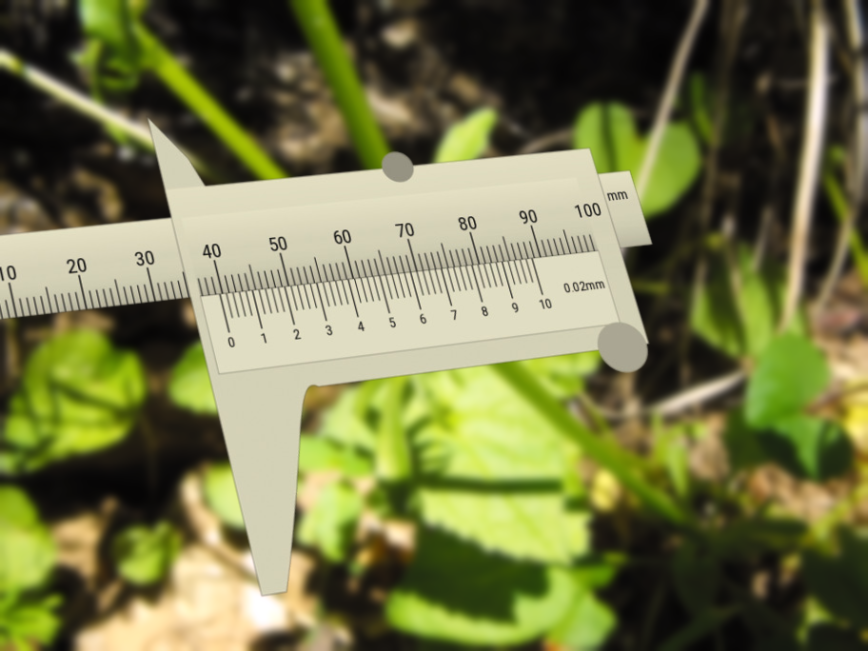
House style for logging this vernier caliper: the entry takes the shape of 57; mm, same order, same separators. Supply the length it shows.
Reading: 39.6; mm
